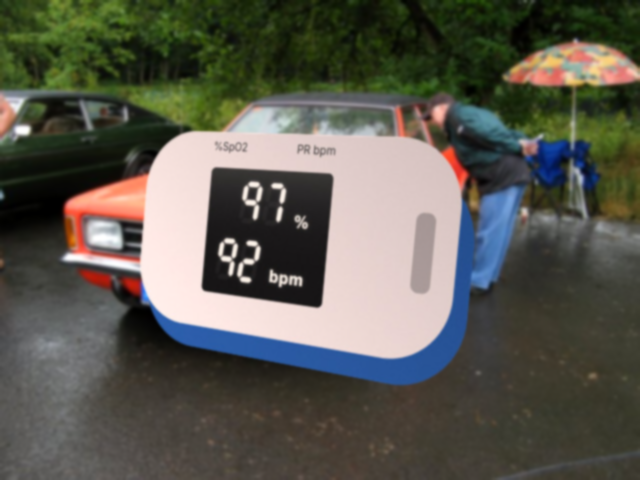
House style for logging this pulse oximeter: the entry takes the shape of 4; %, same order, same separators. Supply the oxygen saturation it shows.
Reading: 97; %
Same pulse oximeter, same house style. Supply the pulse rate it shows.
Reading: 92; bpm
